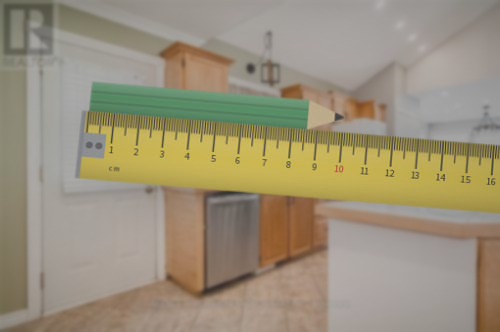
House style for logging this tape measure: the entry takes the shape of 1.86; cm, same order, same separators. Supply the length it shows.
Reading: 10; cm
